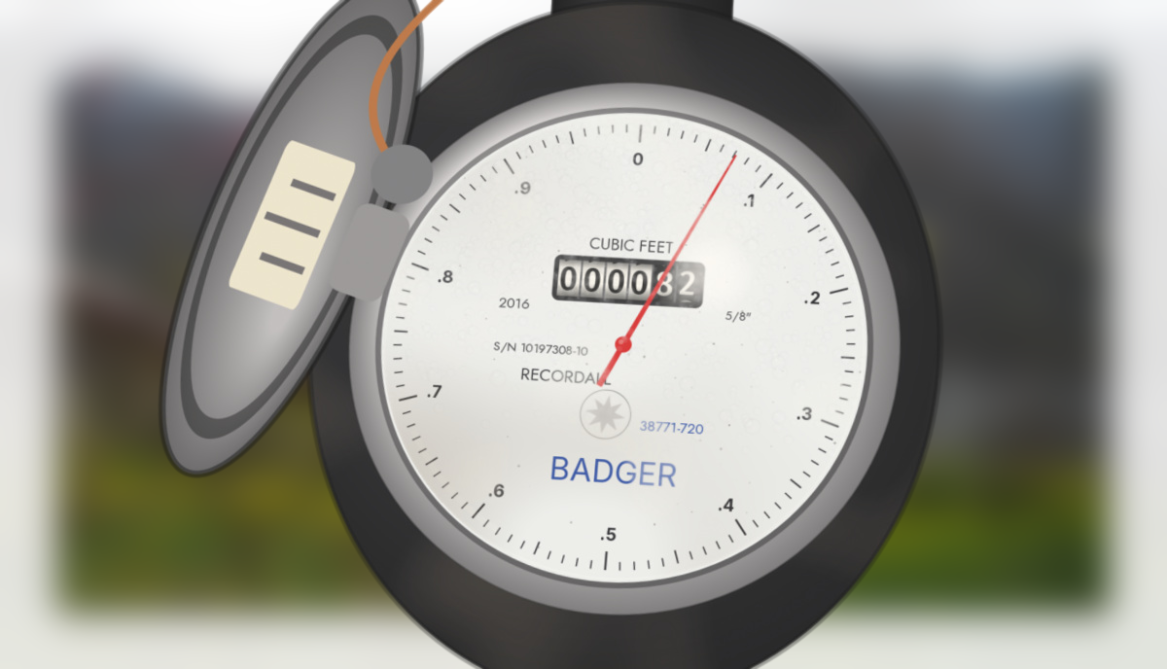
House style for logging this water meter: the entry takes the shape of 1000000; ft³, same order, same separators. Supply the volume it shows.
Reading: 82.07; ft³
